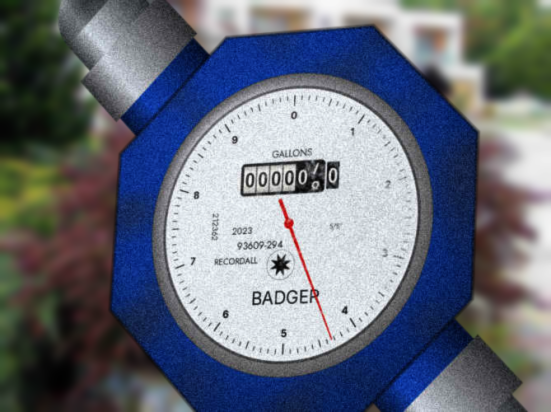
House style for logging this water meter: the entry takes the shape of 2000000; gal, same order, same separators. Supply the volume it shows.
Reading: 74.3; gal
